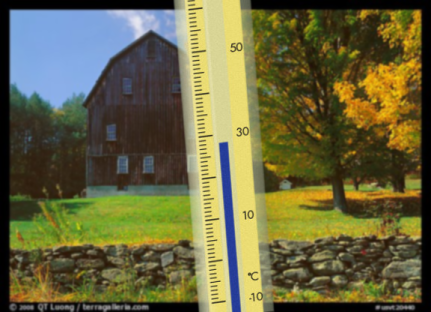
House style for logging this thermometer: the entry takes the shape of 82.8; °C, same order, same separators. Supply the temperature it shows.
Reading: 28; °C
